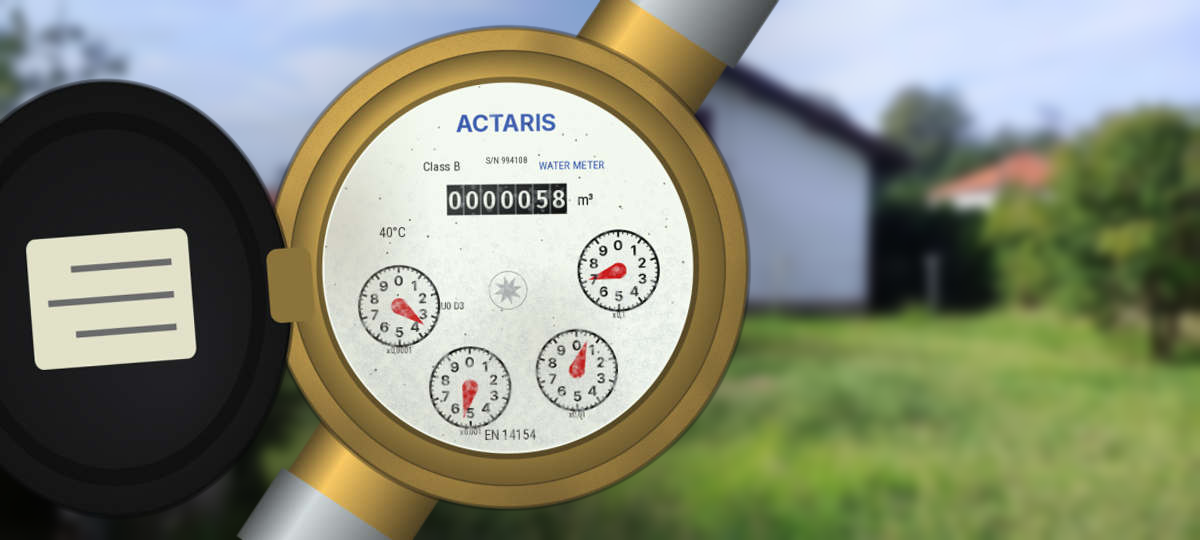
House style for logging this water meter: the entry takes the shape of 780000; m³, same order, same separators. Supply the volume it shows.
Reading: 58.7053; m³
